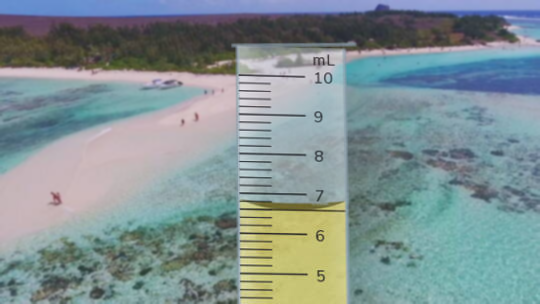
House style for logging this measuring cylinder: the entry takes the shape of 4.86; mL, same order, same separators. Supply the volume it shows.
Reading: 6.6; mL
